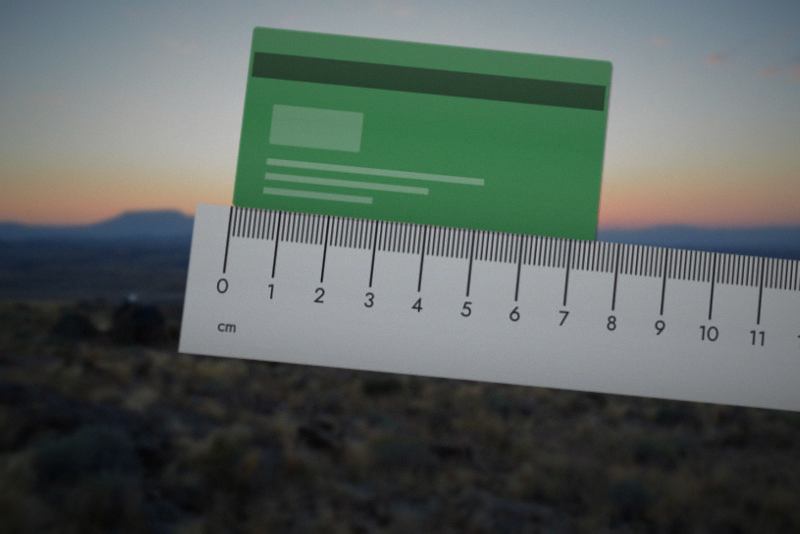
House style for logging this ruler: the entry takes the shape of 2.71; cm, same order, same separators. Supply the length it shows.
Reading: 7.5; cm
